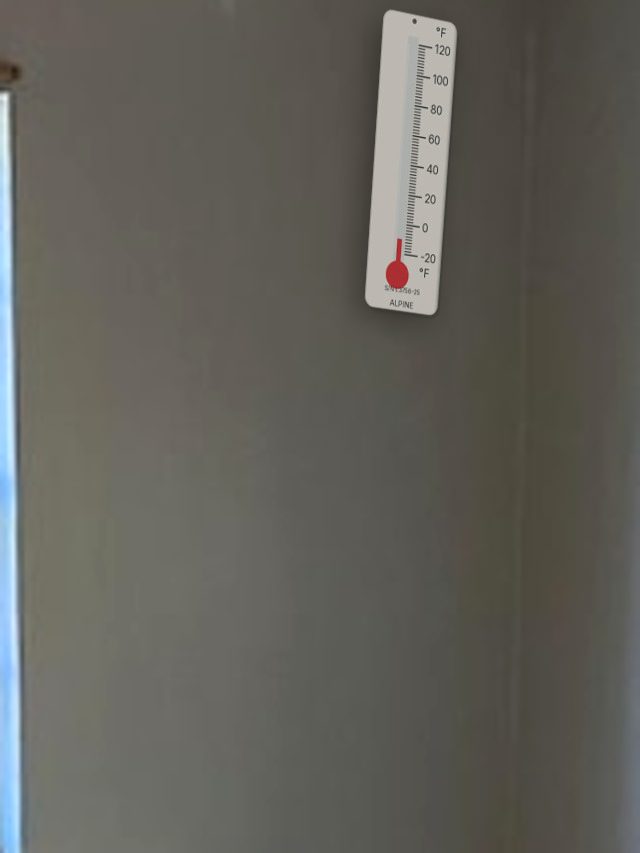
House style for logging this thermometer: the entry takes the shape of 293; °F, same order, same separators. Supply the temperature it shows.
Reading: -10; °F
